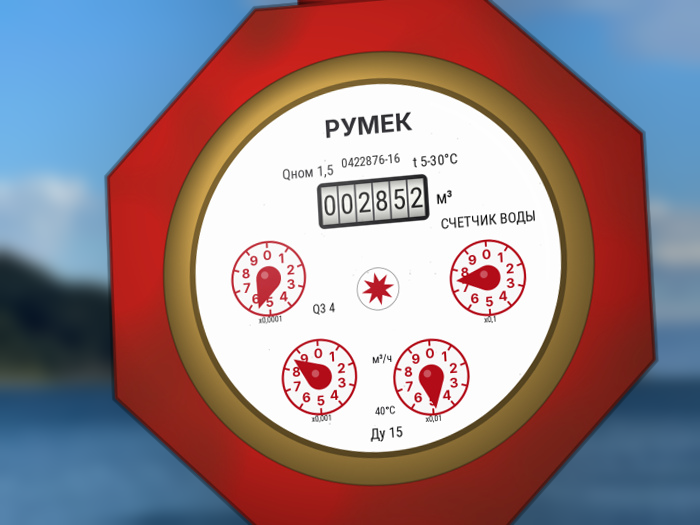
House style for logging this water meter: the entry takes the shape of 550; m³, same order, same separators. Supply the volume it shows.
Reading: 2852.7485; m³
